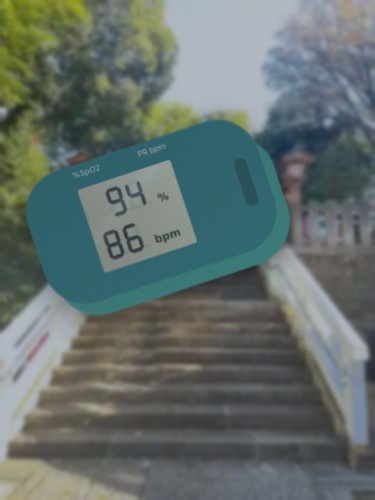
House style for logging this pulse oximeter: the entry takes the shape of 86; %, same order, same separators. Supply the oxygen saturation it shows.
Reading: 94; %
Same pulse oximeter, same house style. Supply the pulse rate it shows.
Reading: 86; bpm
